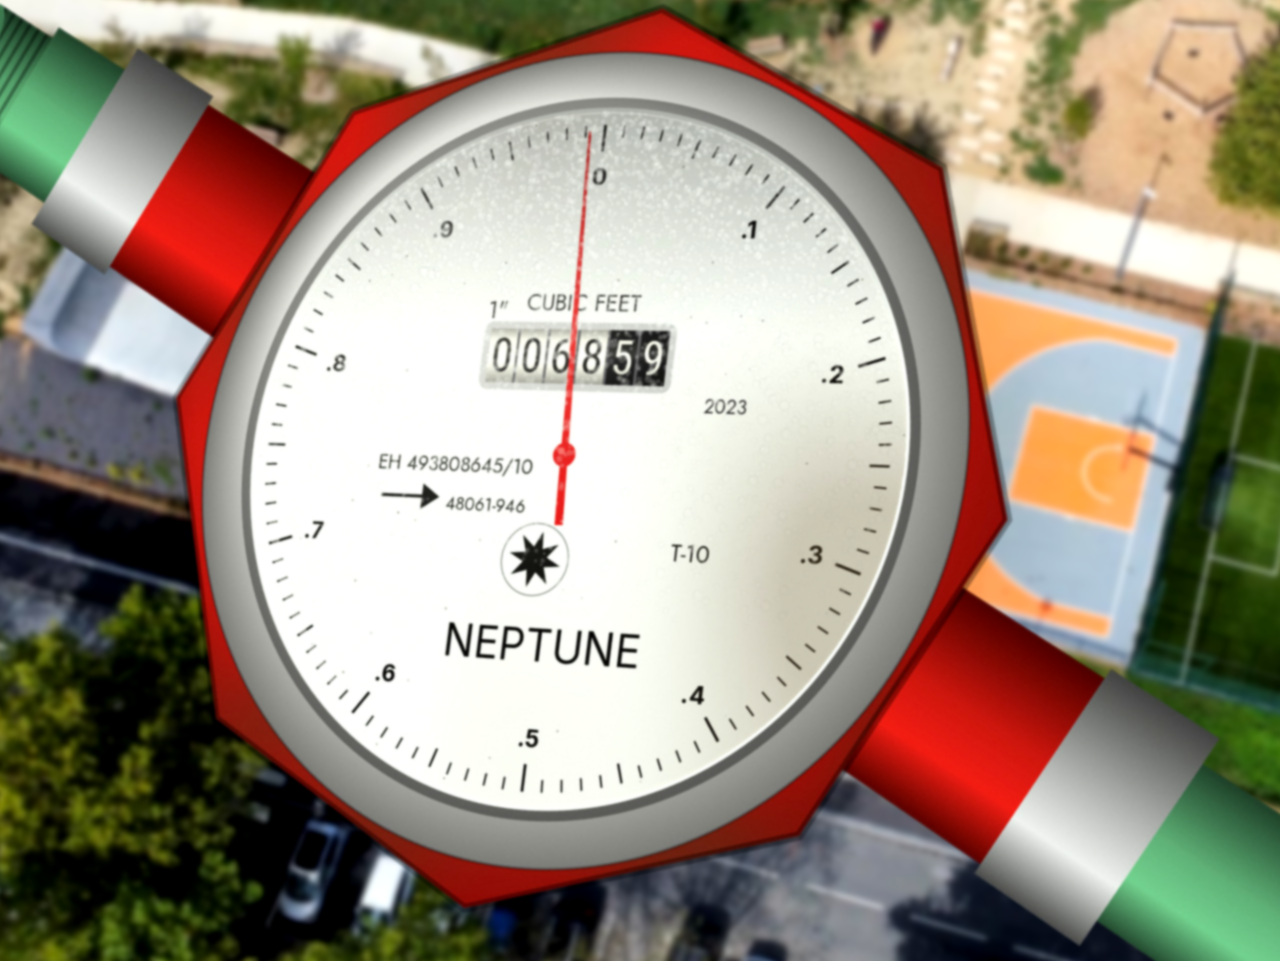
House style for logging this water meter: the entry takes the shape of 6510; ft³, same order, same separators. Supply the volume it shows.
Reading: 6858.99; ft³
